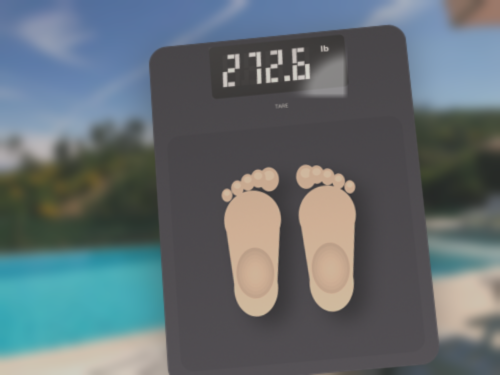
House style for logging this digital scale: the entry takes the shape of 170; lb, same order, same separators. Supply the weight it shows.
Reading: 272.6; lb
